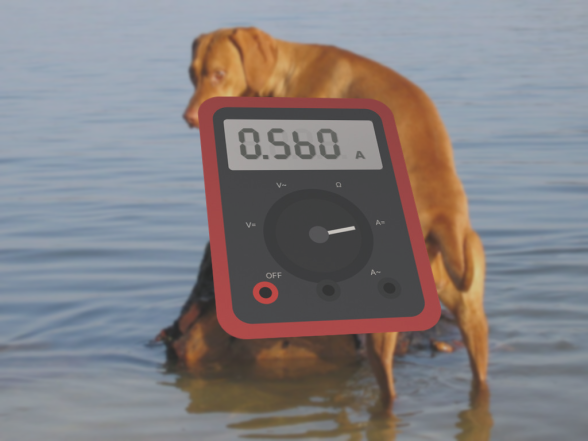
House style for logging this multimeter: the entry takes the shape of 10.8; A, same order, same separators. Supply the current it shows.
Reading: 0.560; A
